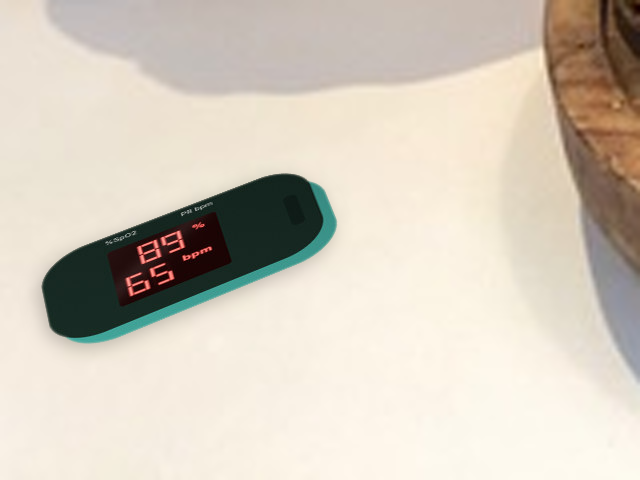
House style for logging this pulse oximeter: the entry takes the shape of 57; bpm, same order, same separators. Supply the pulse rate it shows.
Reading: 65; bpm
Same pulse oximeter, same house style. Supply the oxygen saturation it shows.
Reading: 89; %
